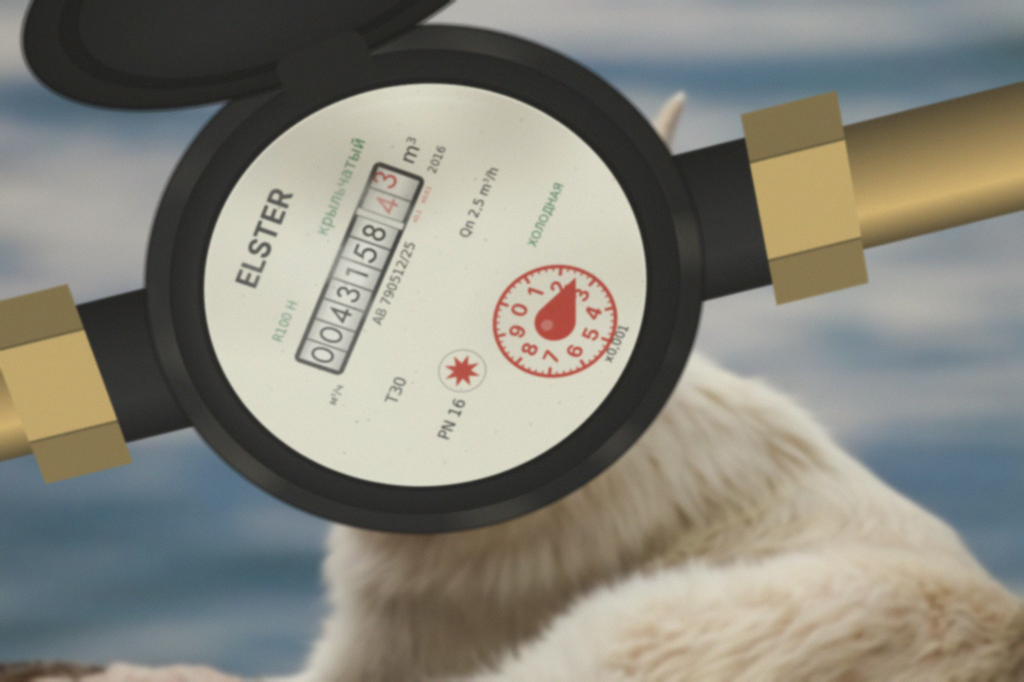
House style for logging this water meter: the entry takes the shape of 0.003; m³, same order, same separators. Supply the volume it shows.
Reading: 43158.432; m³
